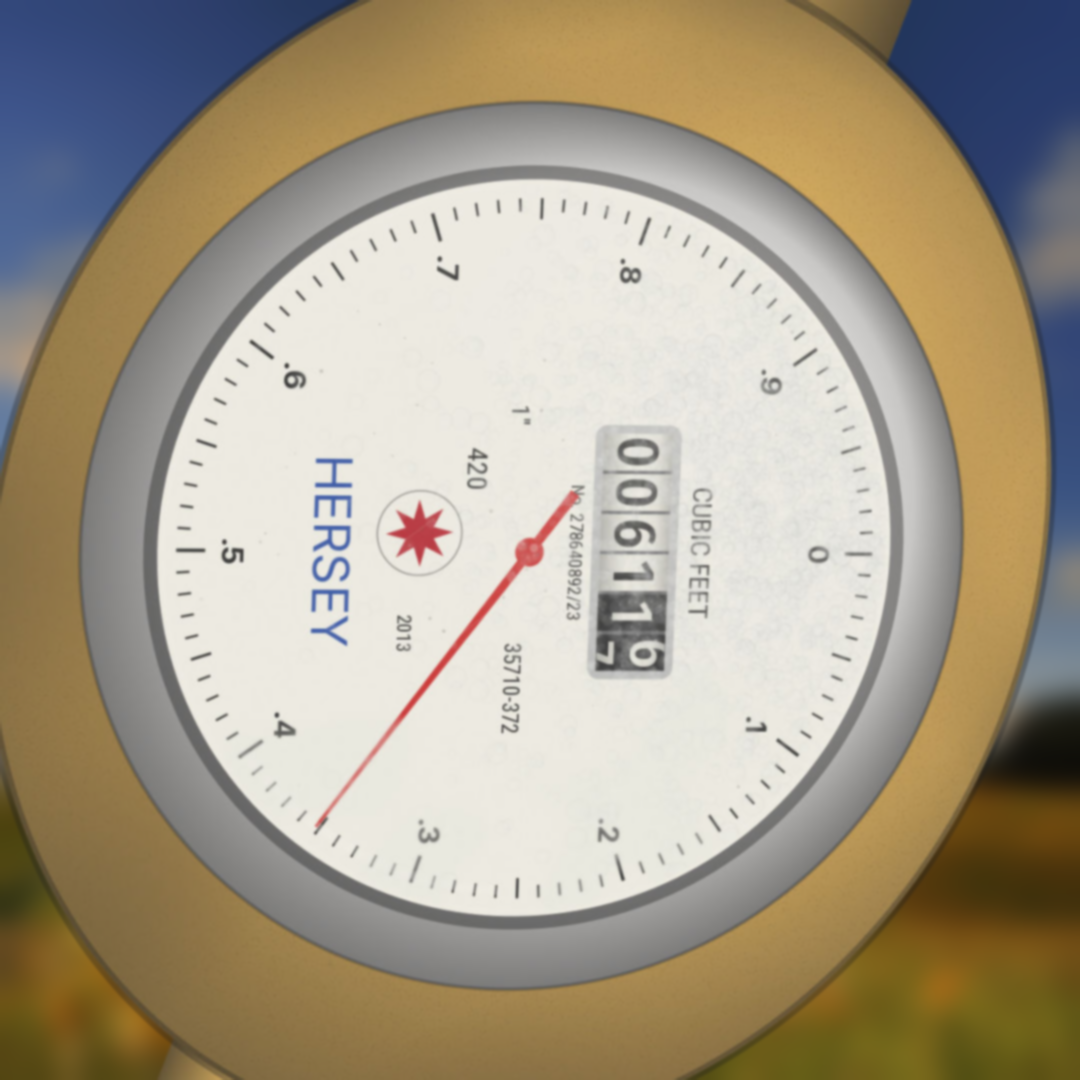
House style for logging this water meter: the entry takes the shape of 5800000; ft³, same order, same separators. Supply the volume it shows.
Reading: 6116.35; ft³
